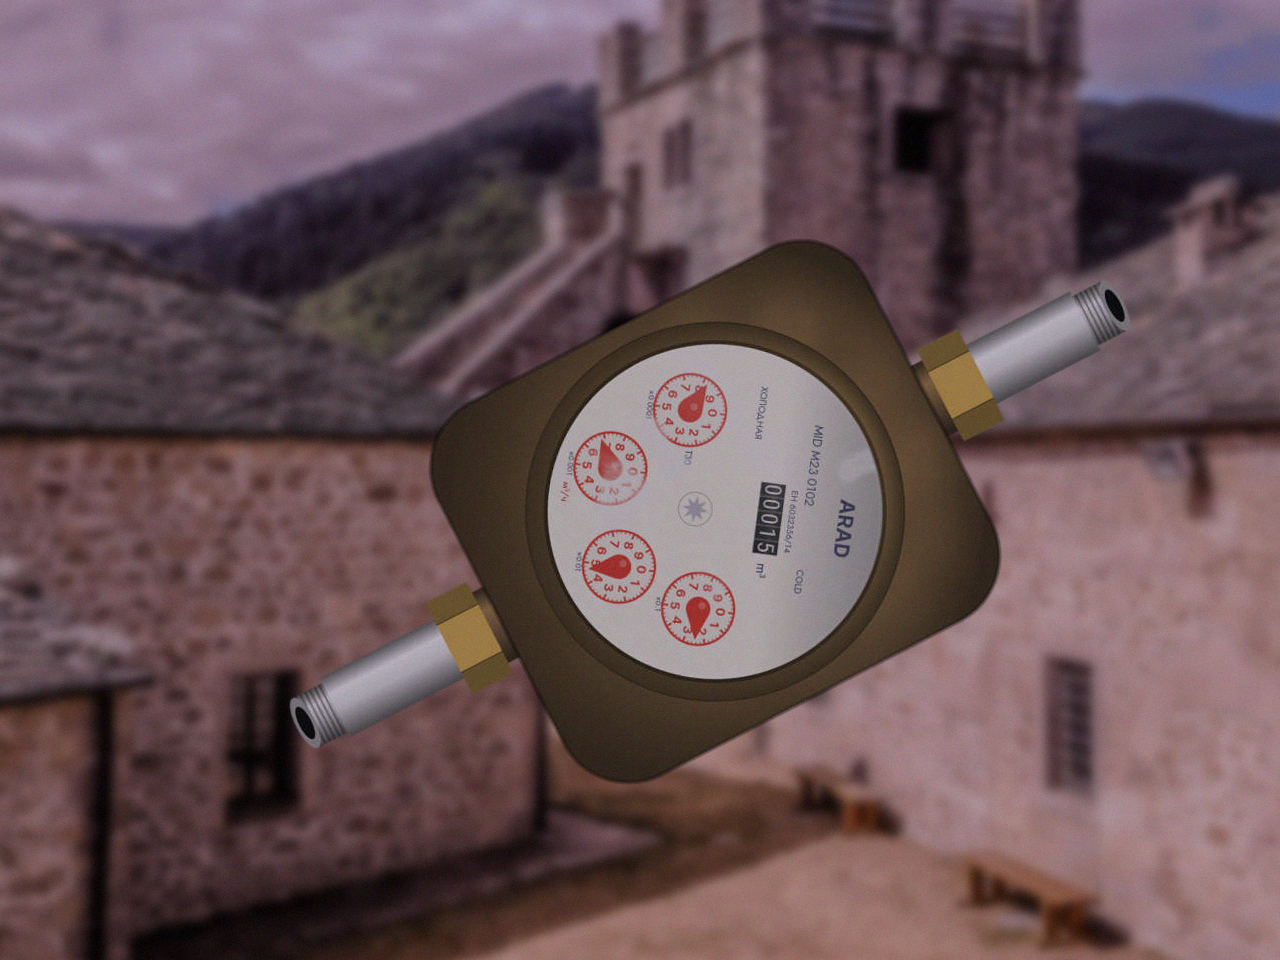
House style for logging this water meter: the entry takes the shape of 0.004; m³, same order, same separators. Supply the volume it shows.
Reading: 15.2468; m³
